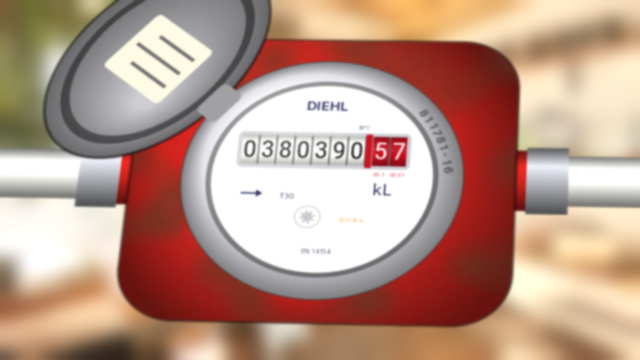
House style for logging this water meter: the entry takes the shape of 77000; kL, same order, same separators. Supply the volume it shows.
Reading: 380390.57; kL
